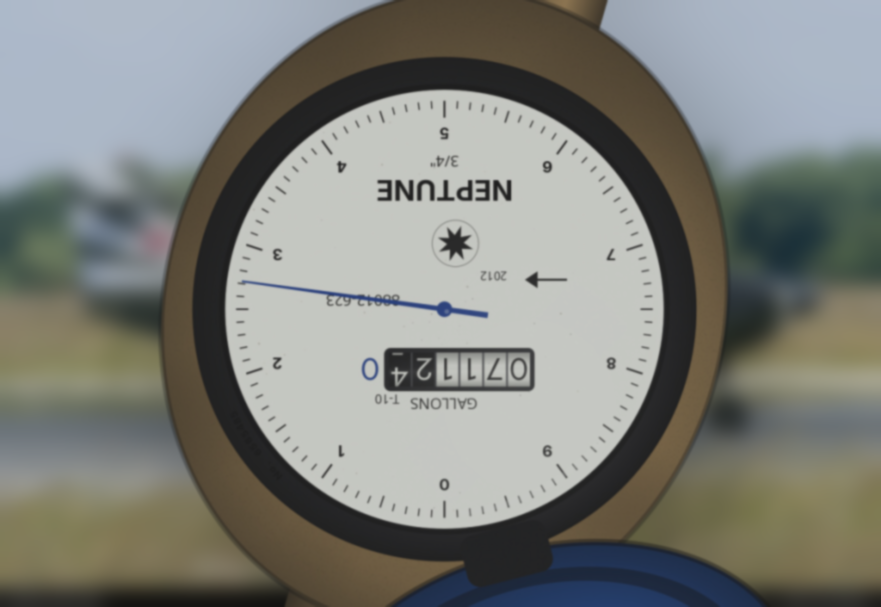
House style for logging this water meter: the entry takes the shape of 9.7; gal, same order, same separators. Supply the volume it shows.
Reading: 711242.7; gal
